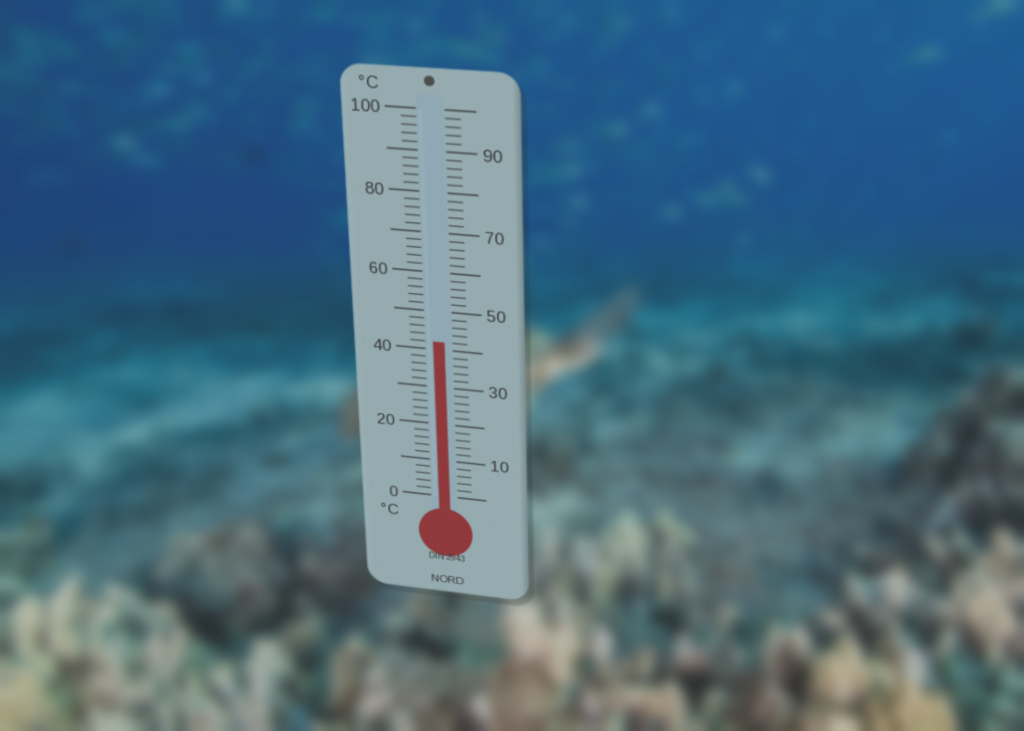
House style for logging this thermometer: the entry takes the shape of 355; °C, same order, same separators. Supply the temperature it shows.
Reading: 42; °C
